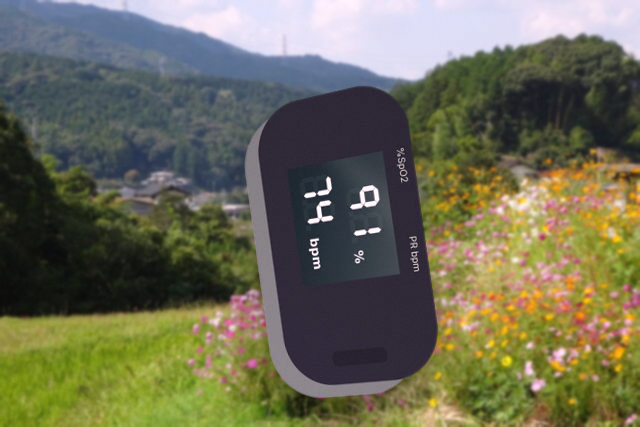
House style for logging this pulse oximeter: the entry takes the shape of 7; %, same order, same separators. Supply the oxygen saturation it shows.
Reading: 91; %
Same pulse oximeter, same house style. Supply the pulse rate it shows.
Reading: 74; bpm
